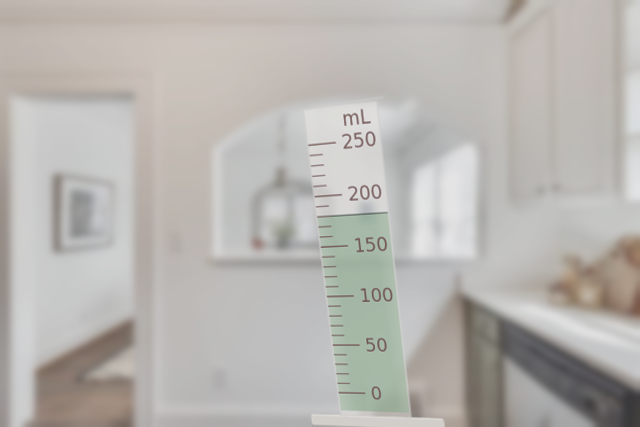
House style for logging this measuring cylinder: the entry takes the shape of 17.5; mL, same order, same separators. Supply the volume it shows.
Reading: 180; mL
